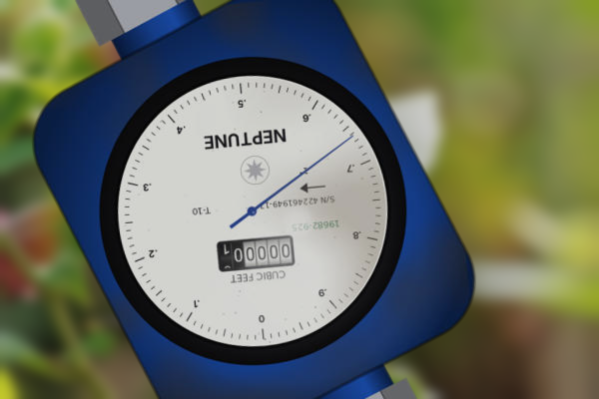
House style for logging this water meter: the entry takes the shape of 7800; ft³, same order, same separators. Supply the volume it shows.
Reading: 0.66; ft³
